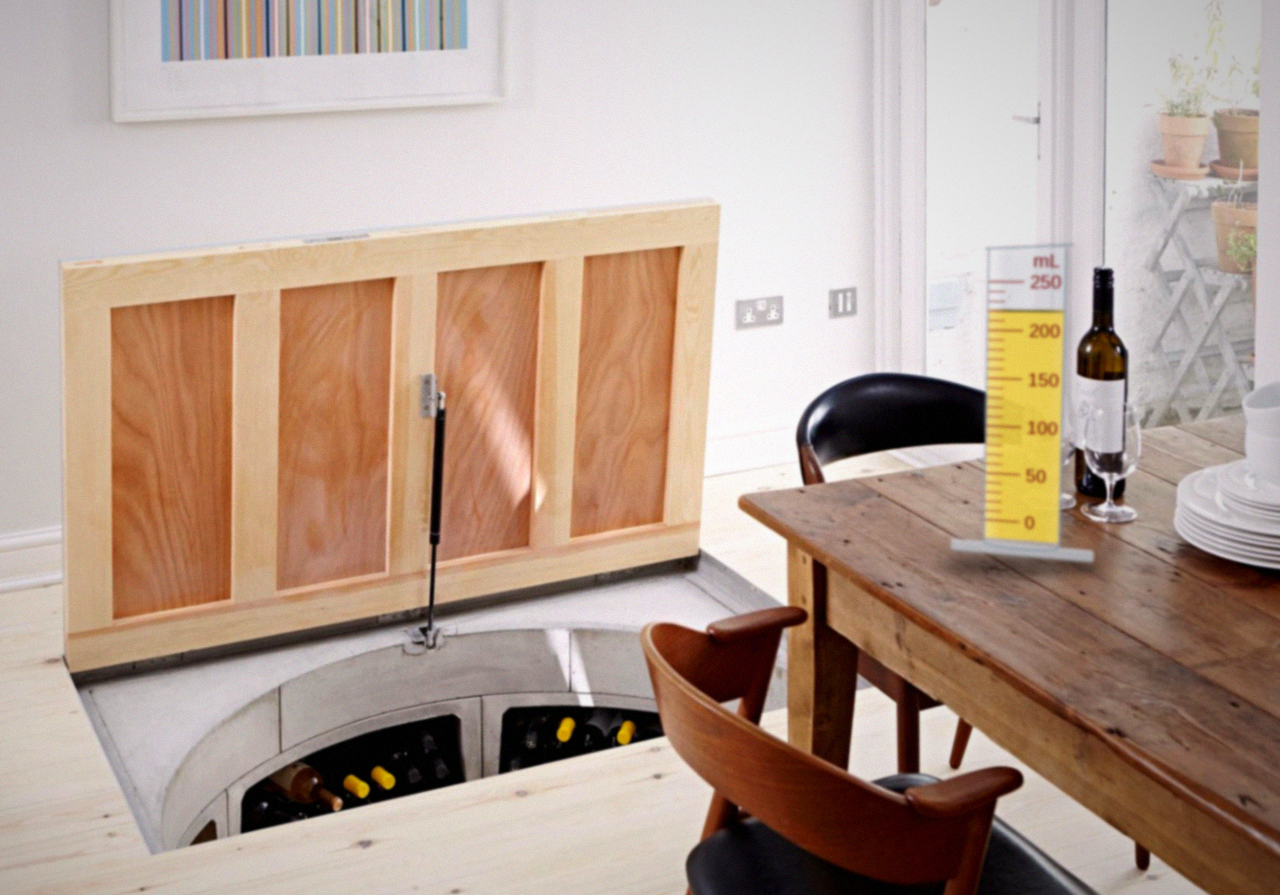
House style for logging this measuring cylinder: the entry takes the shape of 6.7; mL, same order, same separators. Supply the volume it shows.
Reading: 220; mL
